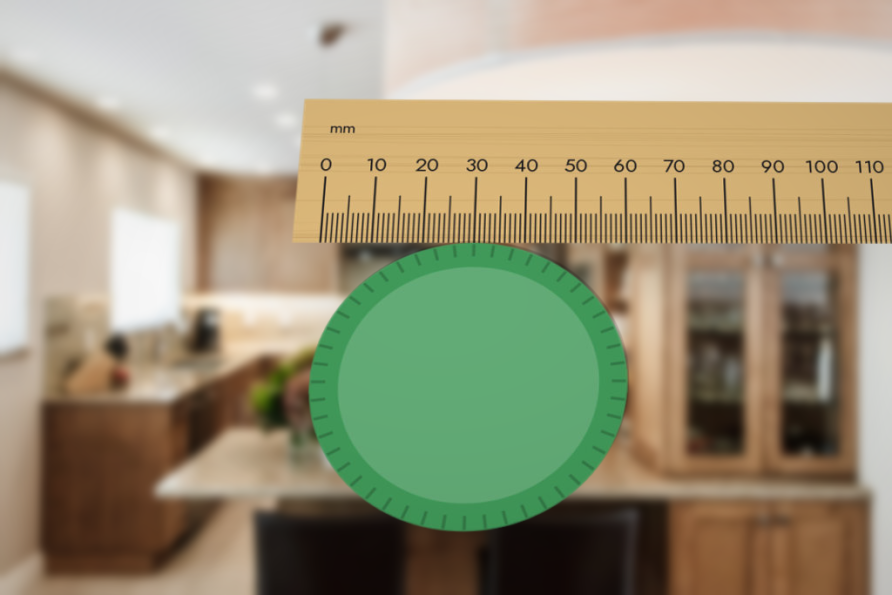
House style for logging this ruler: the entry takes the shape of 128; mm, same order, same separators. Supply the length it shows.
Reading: 60; mm
